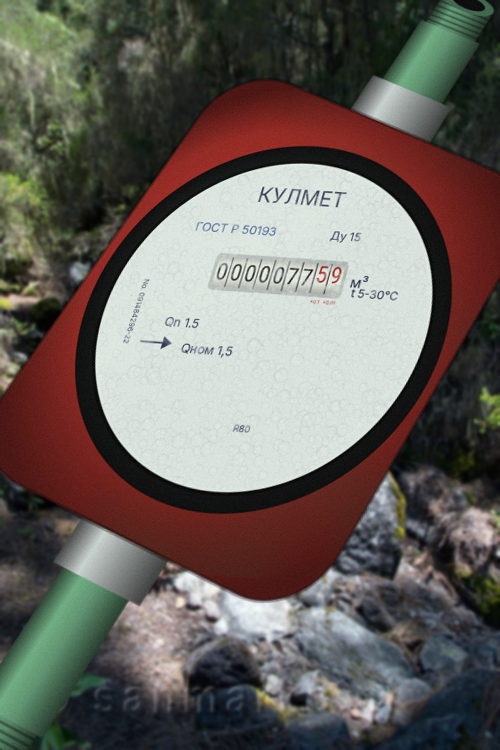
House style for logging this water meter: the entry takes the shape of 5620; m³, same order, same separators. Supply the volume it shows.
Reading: 77.59; m³
